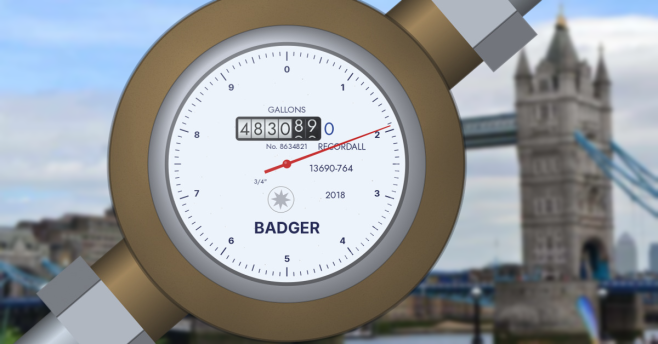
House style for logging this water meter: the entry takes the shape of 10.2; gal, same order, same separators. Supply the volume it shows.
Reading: 4830891.9; gal
